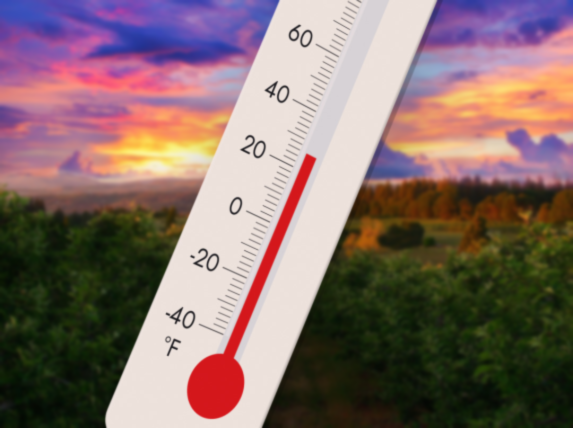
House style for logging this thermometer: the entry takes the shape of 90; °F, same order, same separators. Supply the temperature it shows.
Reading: 26; °F
